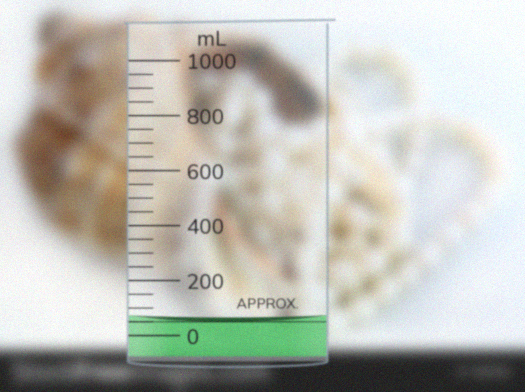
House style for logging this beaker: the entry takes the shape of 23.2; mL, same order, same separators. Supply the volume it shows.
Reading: 50; mL
